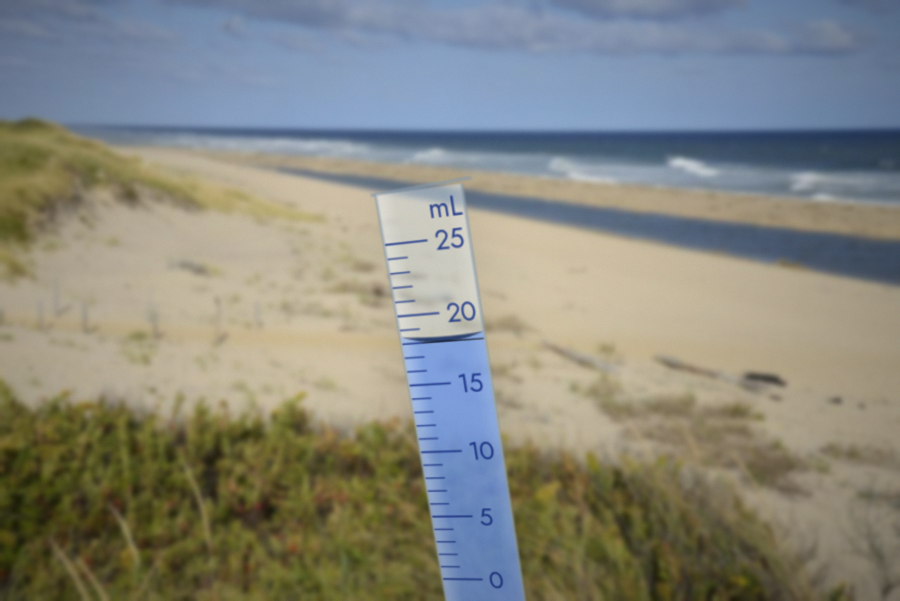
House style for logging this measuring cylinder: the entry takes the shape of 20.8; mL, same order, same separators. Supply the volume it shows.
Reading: 18; mL
